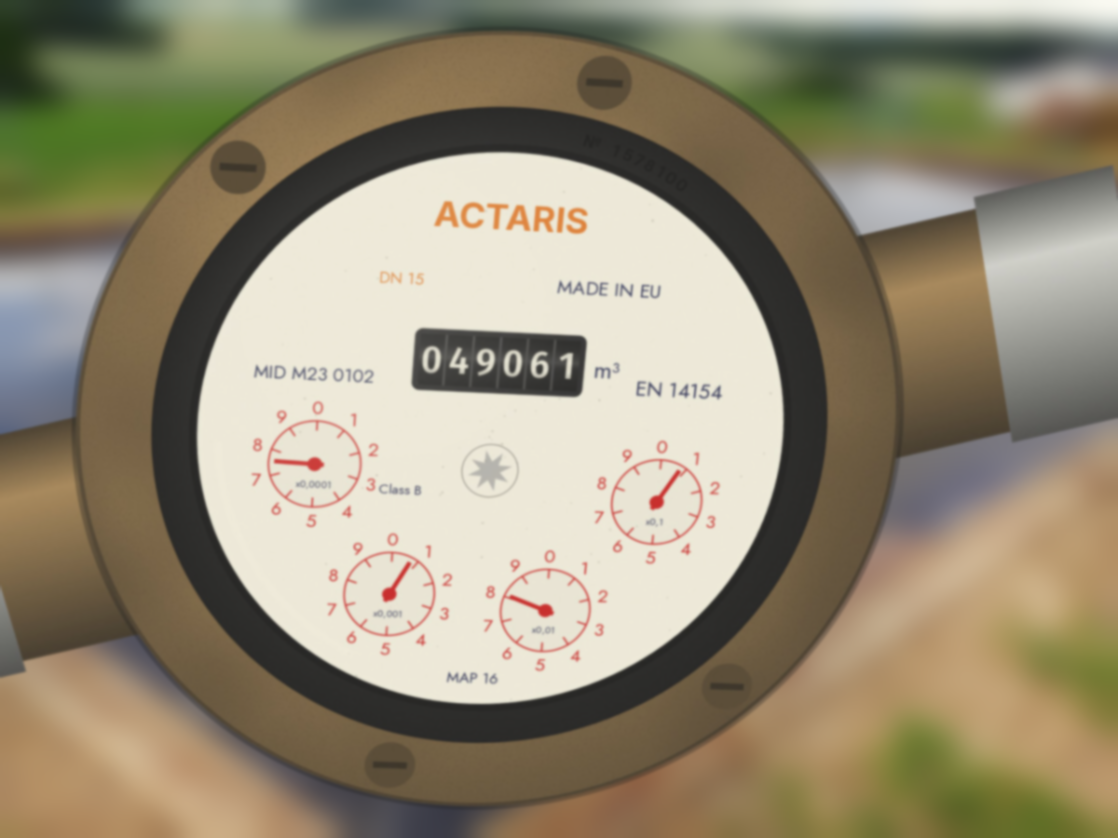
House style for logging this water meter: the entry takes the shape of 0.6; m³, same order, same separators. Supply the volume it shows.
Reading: 49061.0807; m³
